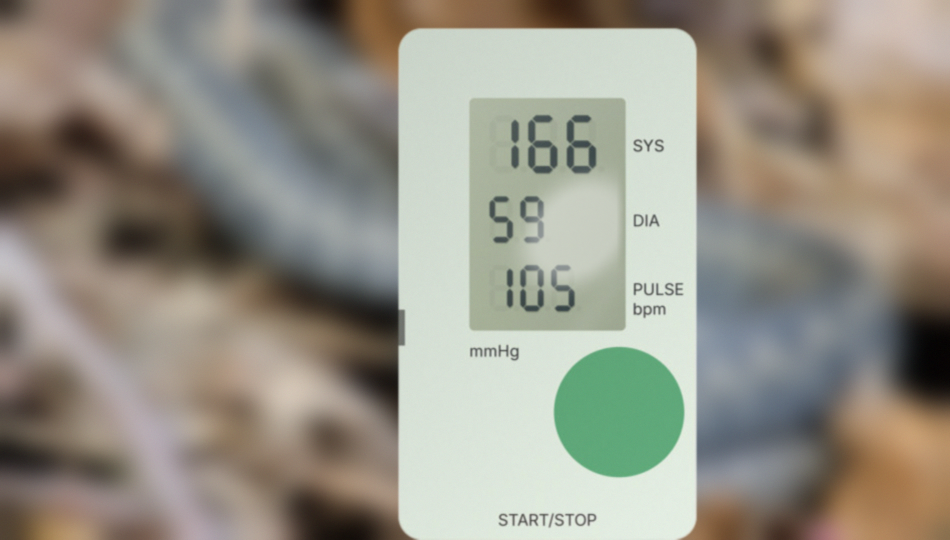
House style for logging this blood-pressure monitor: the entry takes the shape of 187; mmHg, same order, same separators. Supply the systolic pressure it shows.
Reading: 166; mmHg
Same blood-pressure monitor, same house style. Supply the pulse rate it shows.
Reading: 105; bpm
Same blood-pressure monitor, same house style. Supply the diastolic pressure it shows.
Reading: 59; mmHg
